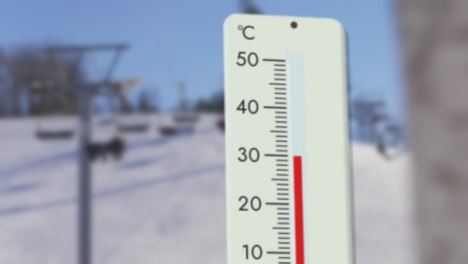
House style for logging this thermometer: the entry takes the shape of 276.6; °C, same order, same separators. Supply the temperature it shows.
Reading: 30; °C
